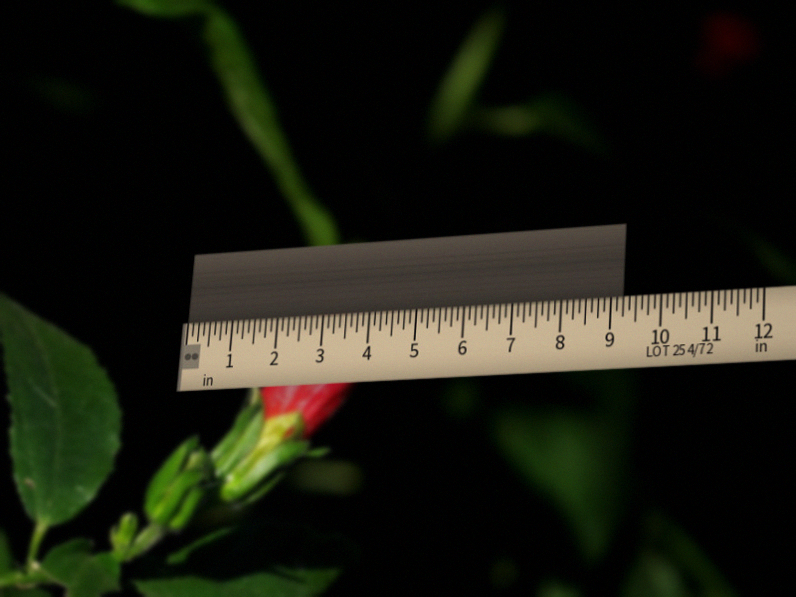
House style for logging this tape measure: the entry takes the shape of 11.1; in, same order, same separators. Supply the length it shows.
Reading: 9.25; in
